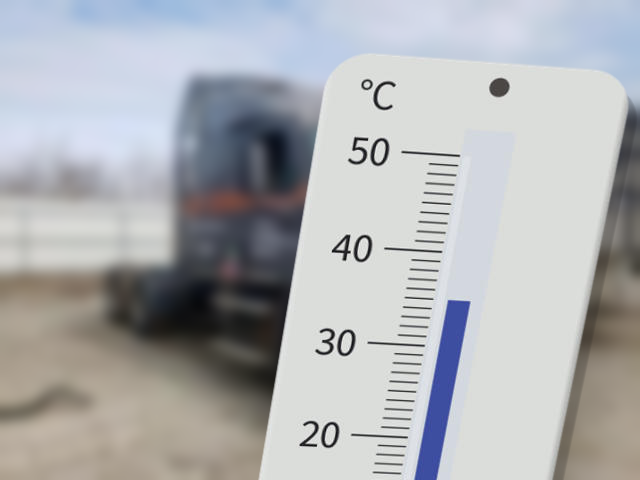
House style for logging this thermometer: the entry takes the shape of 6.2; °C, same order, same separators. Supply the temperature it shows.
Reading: 35; °C
